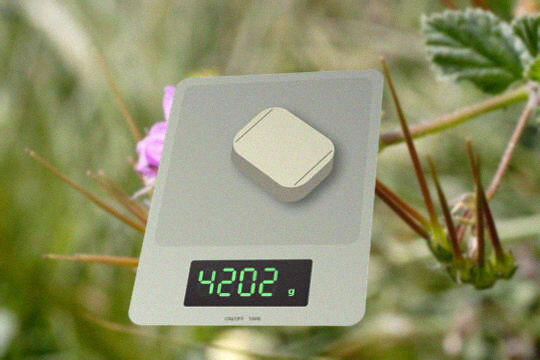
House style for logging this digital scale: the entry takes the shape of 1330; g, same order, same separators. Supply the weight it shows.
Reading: 4202; g
